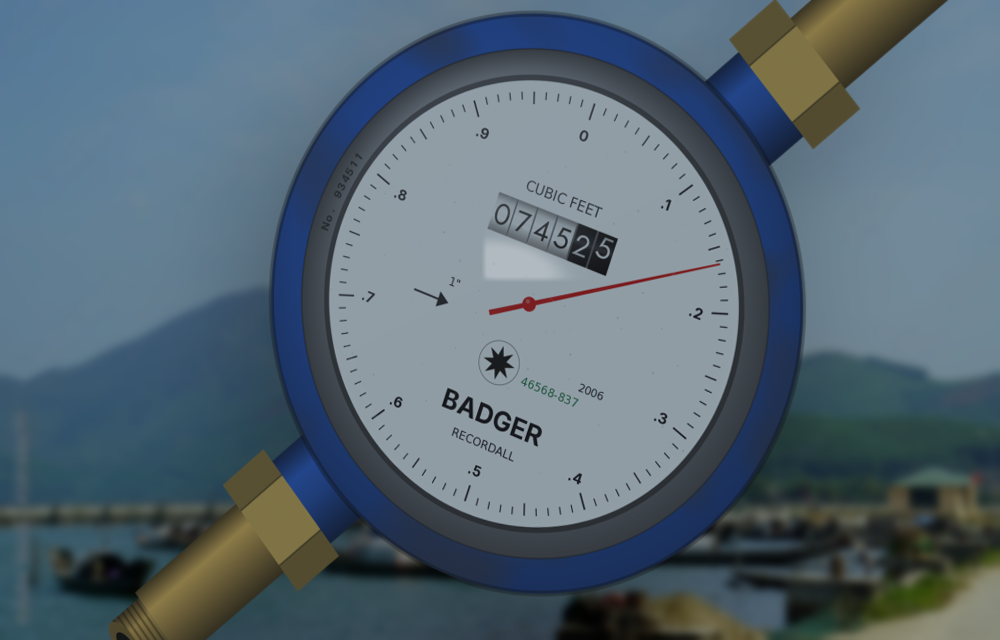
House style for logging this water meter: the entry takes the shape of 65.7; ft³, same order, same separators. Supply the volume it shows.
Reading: 74525.16; ft³
